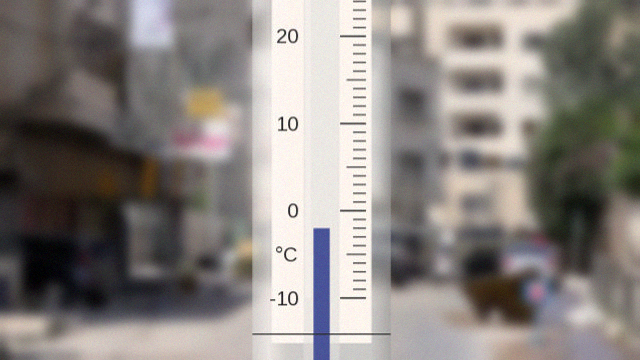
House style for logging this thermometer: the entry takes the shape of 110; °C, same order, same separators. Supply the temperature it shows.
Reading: -2; °C
